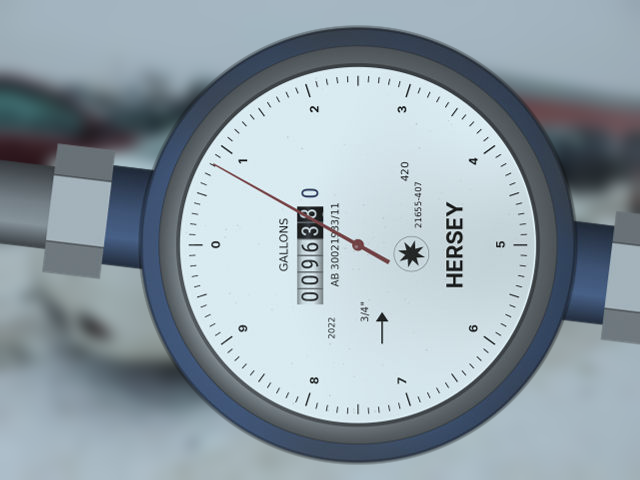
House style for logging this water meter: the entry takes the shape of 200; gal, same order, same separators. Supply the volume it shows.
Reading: 96380.8; gal
